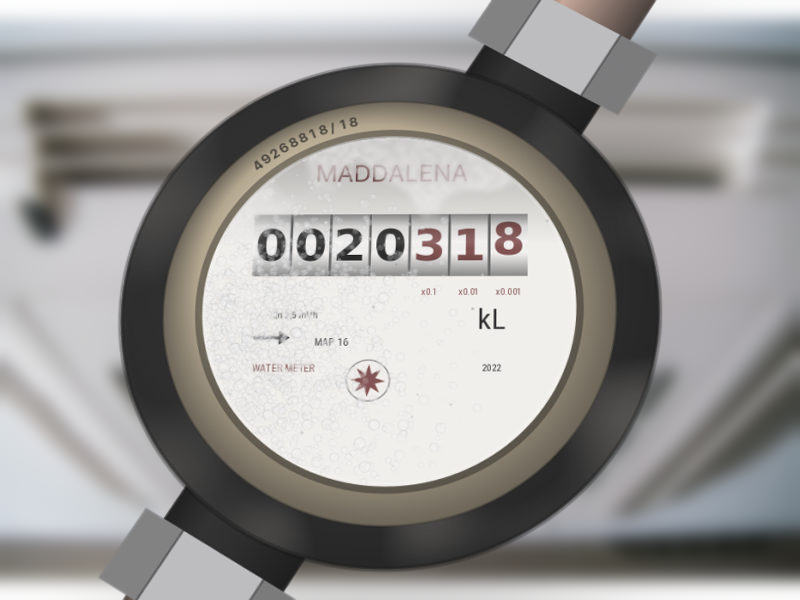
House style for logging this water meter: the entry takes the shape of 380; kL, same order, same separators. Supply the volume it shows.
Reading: 20.318; kL
